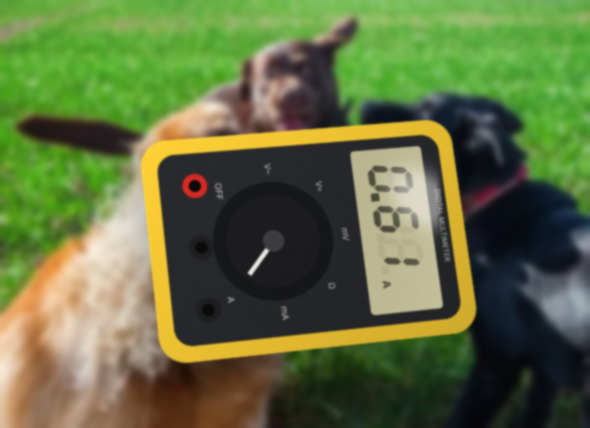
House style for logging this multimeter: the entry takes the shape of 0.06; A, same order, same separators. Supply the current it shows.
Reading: 0.61; A
